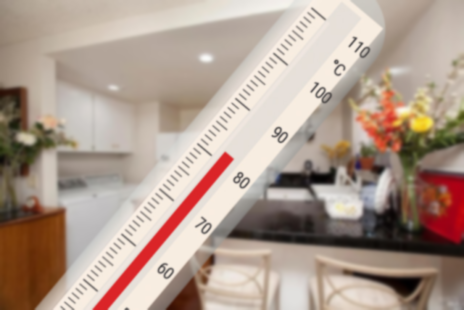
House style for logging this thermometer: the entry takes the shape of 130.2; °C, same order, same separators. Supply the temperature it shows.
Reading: 82; °C
